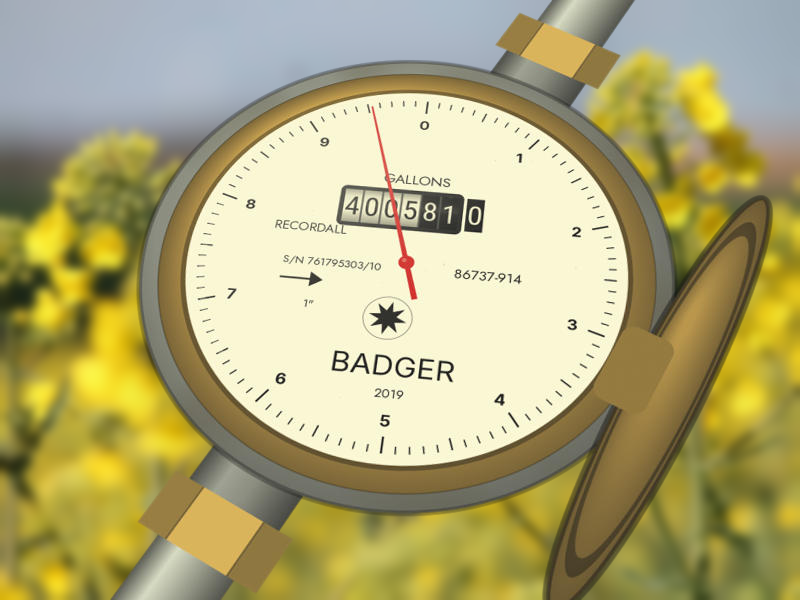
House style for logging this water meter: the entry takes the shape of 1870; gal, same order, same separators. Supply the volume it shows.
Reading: 4005809.5; gal
